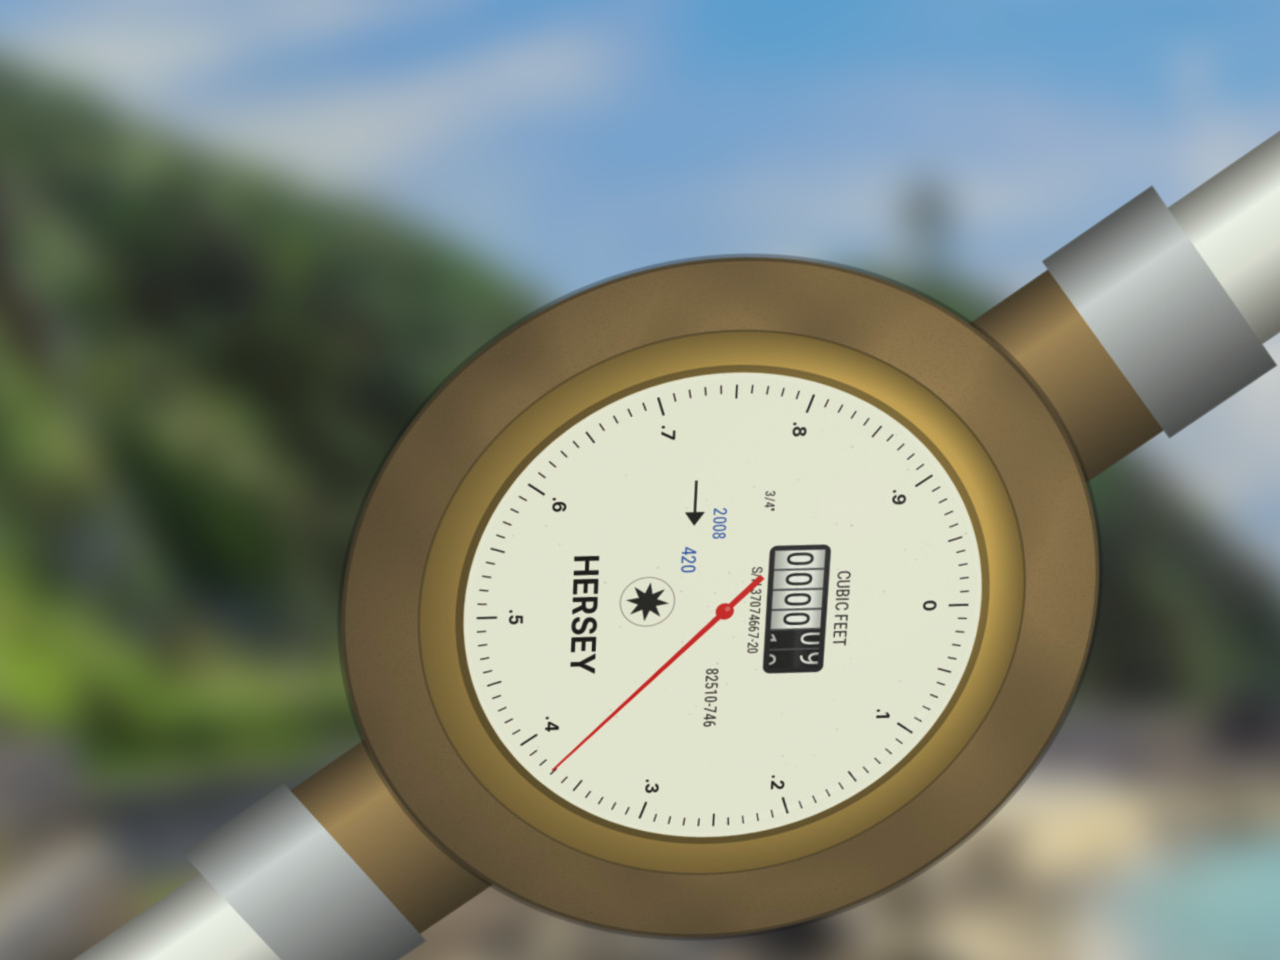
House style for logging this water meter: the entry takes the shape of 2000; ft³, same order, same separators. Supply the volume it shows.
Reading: 9.37; ft³
